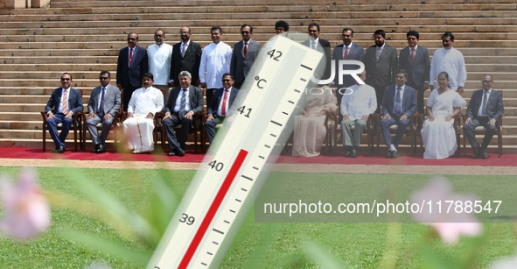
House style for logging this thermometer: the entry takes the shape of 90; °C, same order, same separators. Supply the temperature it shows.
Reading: 40.4; °C
